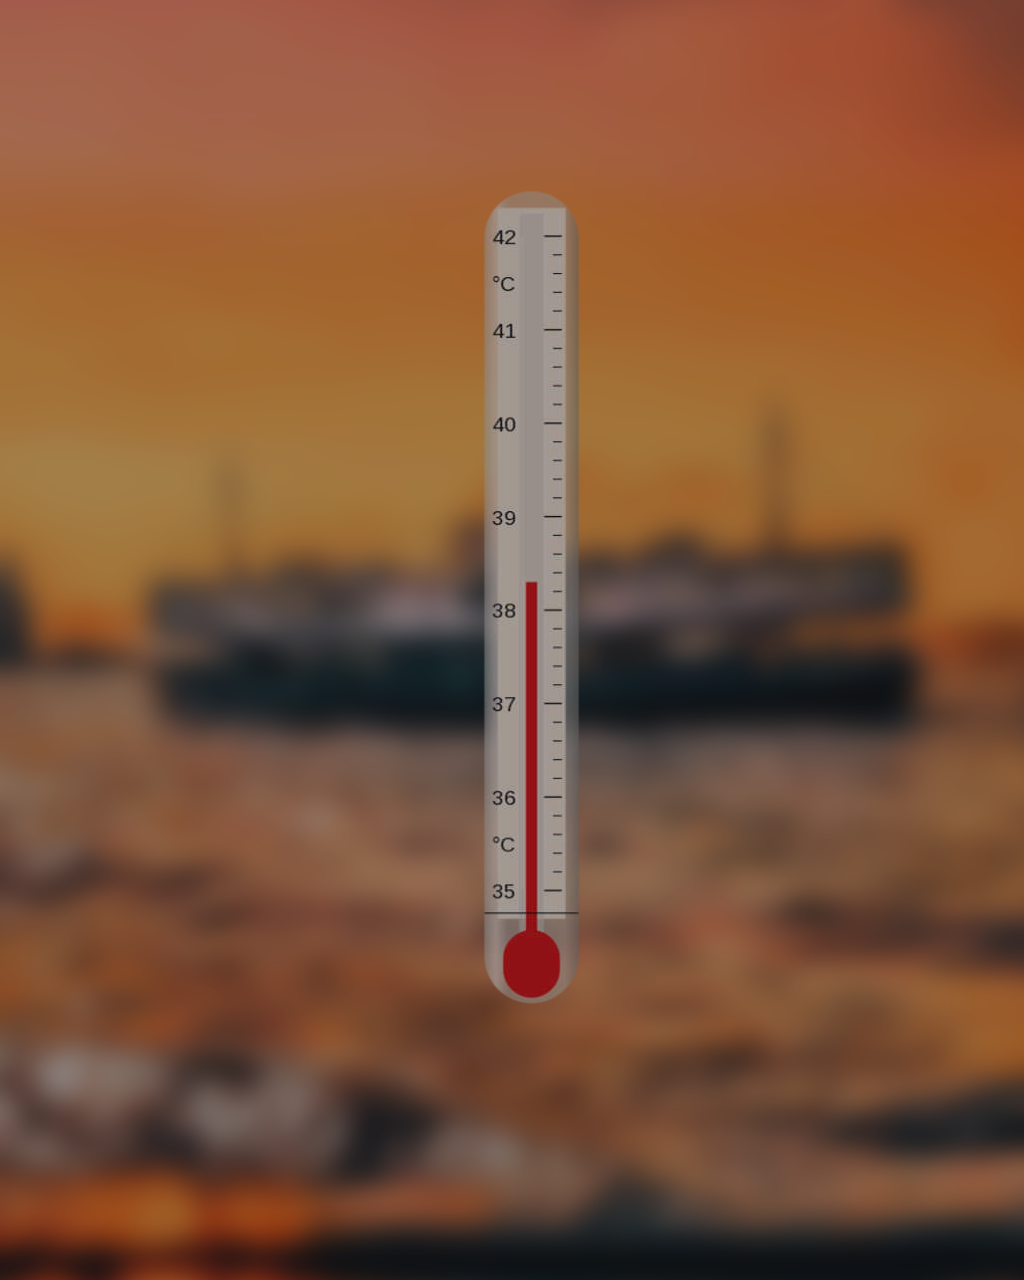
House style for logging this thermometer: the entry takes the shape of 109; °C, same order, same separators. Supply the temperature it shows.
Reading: 38.3; °C
